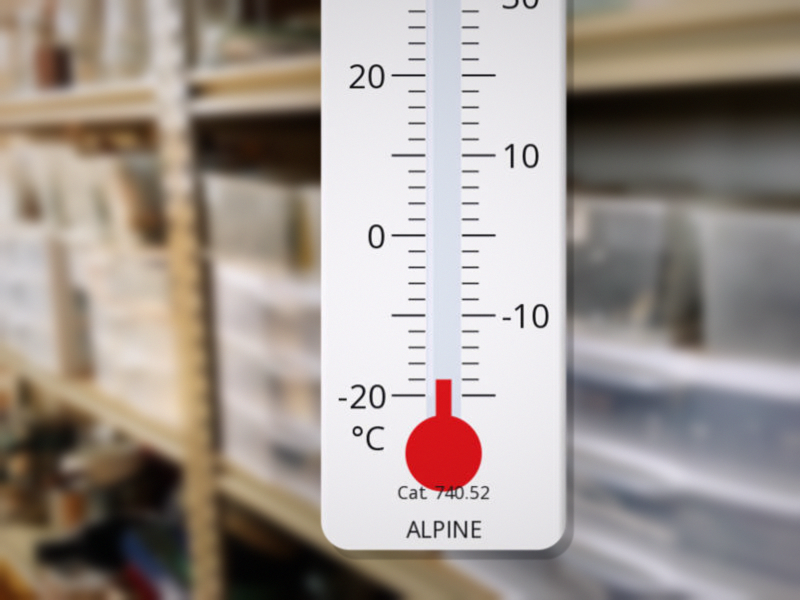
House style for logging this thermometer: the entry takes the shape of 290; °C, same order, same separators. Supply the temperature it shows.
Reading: -18; °C
